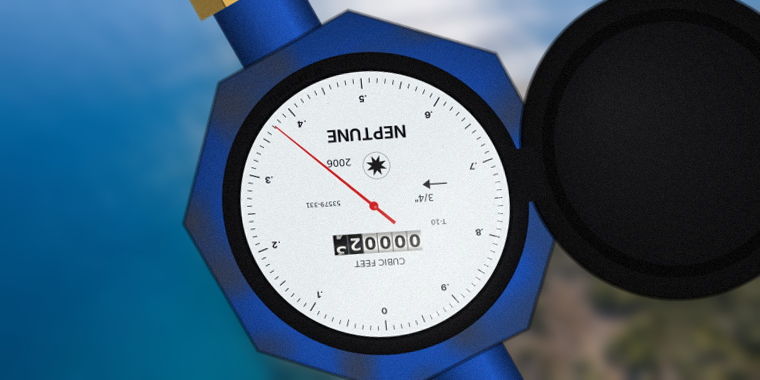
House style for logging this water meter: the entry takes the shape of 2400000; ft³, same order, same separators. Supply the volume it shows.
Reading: 23.37; ft³
